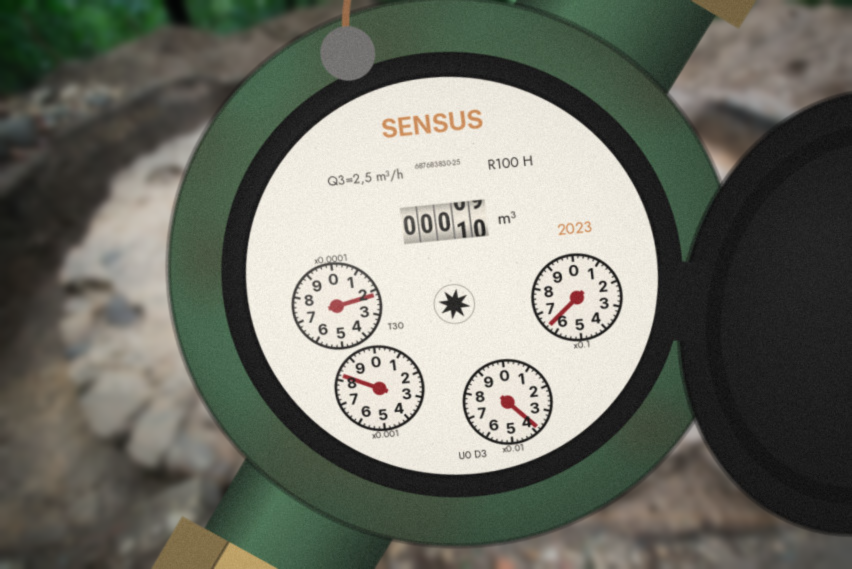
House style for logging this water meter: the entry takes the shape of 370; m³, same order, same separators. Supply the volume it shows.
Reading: 9.6382; m³
